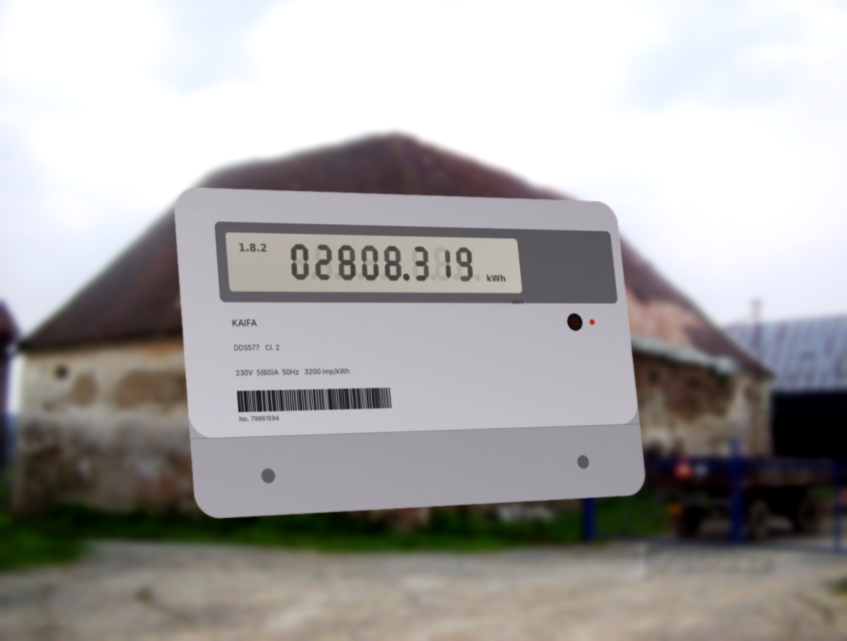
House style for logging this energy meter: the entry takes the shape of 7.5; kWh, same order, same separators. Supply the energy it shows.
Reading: 2808.319; kWh
